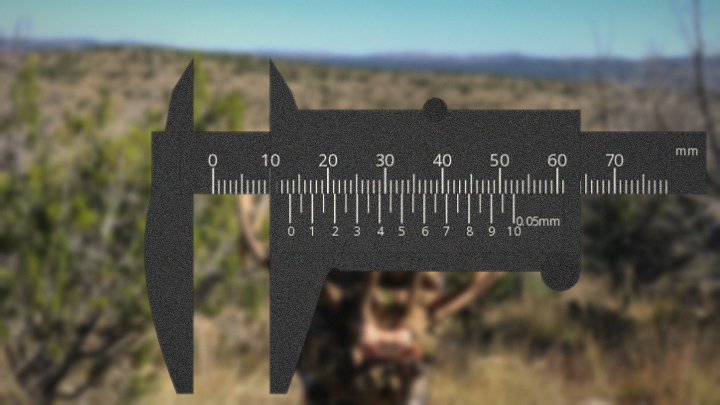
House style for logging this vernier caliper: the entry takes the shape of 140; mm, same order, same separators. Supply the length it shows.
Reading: 13.4; mm
